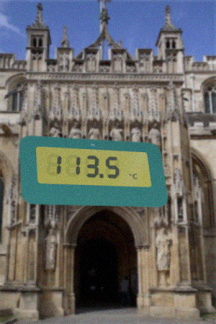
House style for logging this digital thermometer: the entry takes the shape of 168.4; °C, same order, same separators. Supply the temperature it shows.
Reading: 113.5; °C
